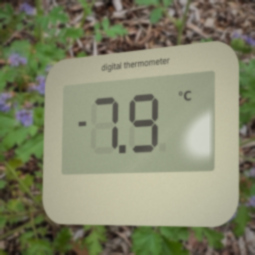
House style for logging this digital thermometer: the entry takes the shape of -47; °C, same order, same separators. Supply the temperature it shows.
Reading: -7.9; °C
